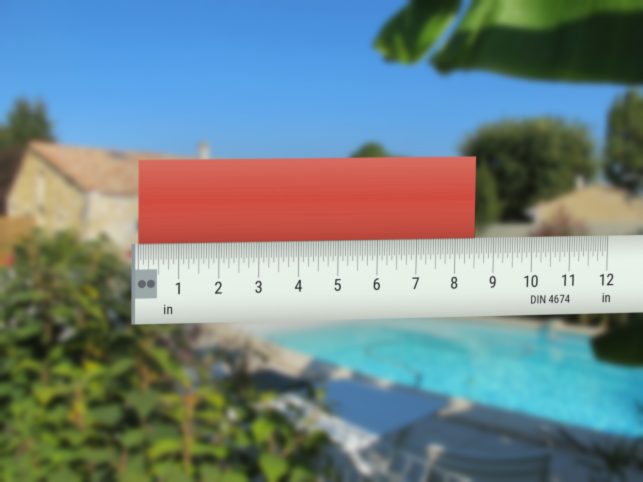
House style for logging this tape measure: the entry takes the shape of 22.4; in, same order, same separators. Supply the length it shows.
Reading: 8.5; in
